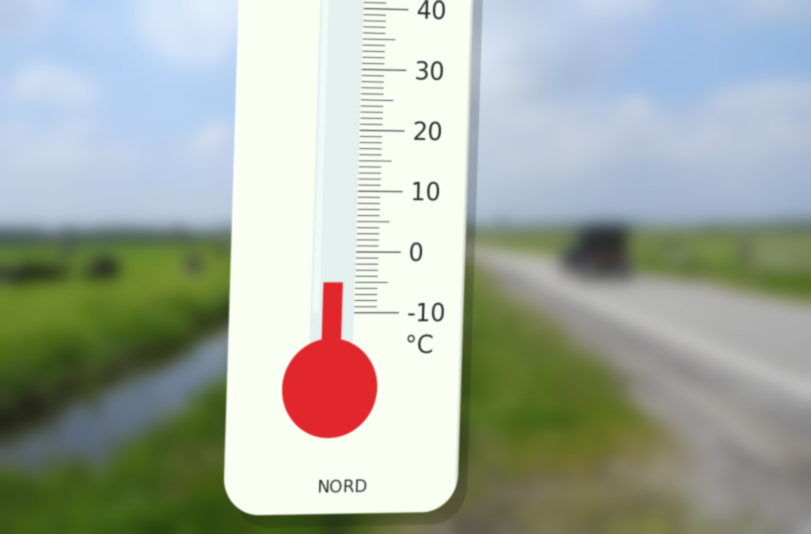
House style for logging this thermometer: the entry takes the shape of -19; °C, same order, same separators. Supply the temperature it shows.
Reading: -5; °C
